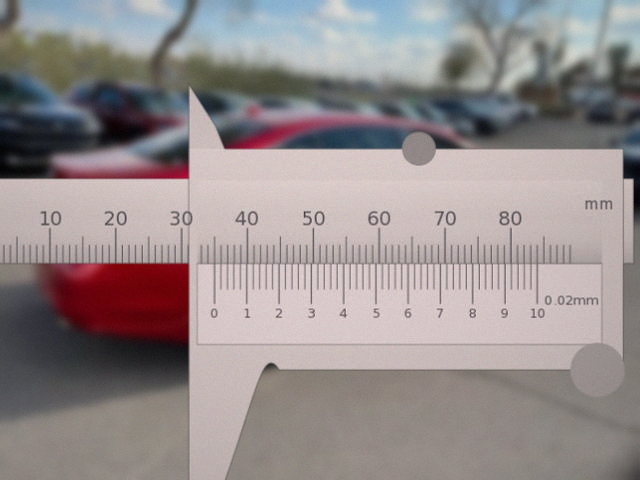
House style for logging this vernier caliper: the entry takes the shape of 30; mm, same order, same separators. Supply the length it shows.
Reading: 35.0; mm
